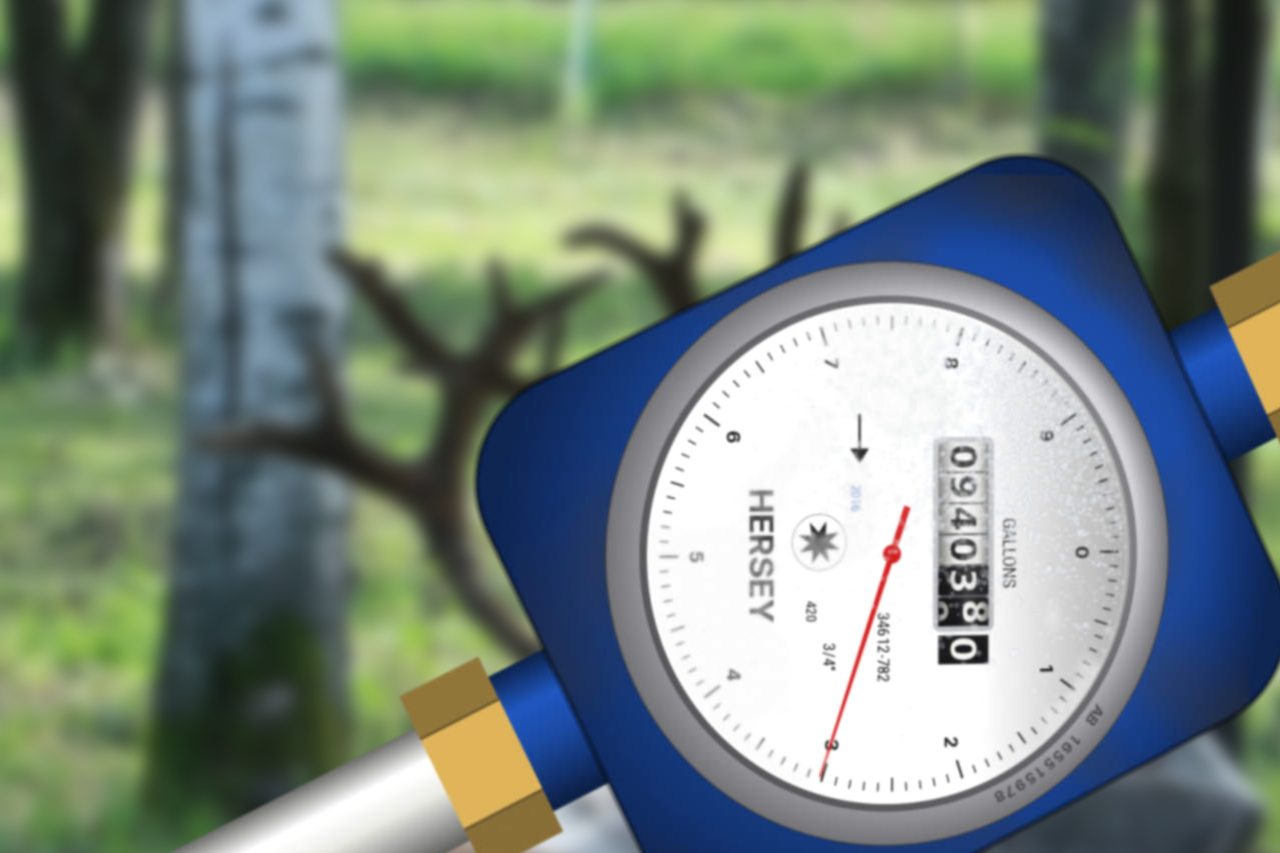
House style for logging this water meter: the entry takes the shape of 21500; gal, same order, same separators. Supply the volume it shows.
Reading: 940383.0; gal
